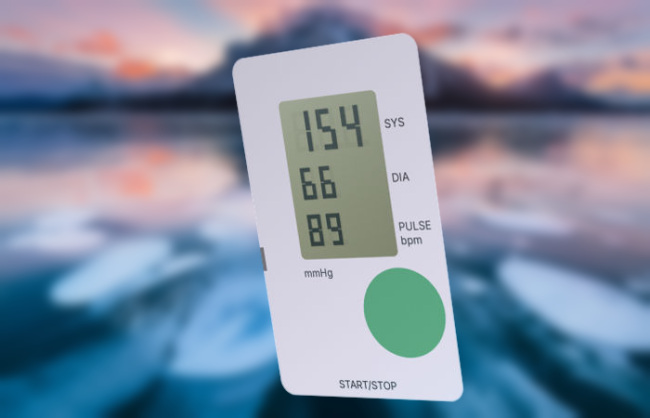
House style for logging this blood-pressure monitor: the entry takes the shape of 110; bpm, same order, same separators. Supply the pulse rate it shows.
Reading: 89; bpm
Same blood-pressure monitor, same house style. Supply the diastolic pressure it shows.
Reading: 66; mmHg
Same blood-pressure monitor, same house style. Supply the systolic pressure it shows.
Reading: 154; mmHg
